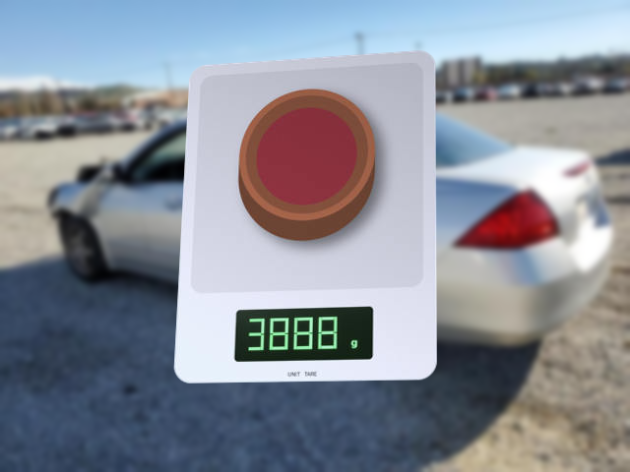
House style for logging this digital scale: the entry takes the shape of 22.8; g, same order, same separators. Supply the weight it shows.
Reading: 3888; g
